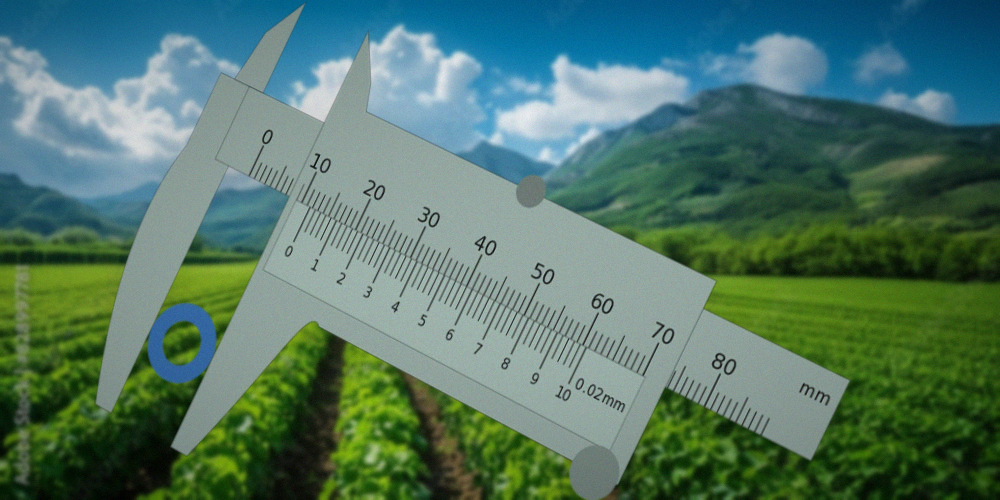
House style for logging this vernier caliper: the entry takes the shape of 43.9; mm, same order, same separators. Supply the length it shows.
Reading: 11.6; mm
